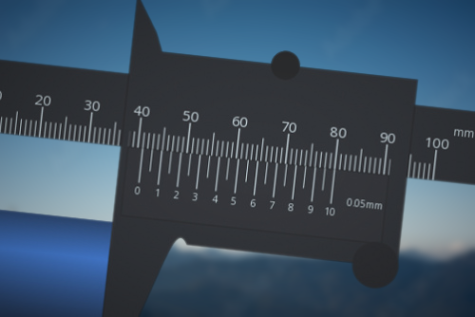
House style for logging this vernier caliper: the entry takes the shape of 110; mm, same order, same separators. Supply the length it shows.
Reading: 41.0; mm
